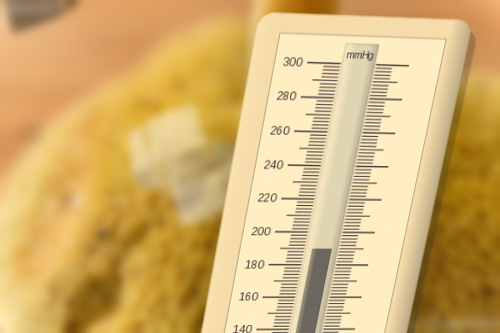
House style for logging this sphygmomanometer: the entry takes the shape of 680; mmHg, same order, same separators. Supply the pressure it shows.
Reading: 190; mmHg
